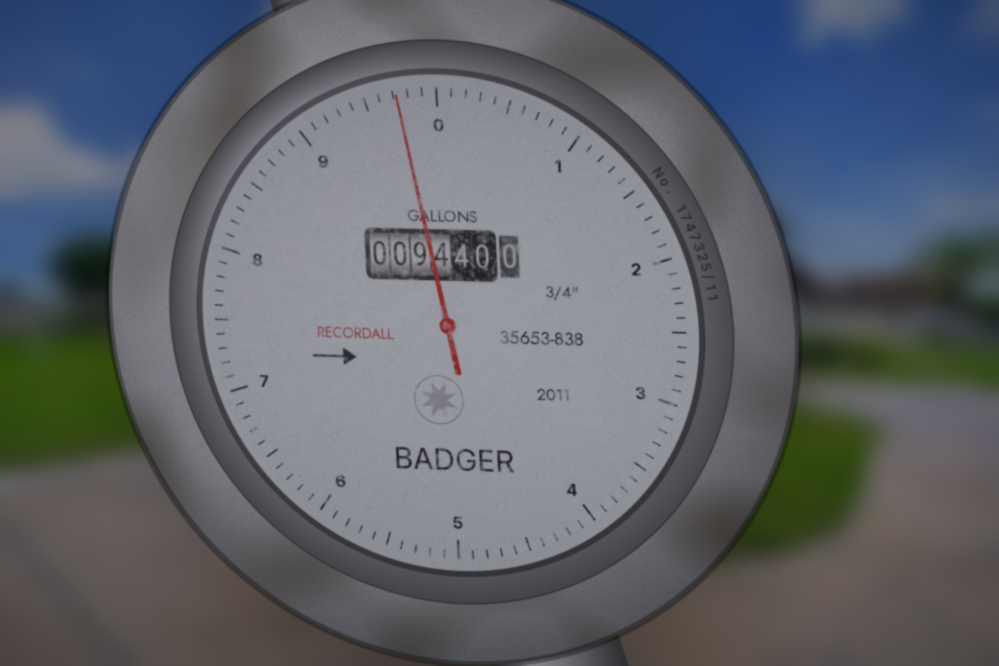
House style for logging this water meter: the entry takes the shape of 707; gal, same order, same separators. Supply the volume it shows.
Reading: 94399.7; gal
